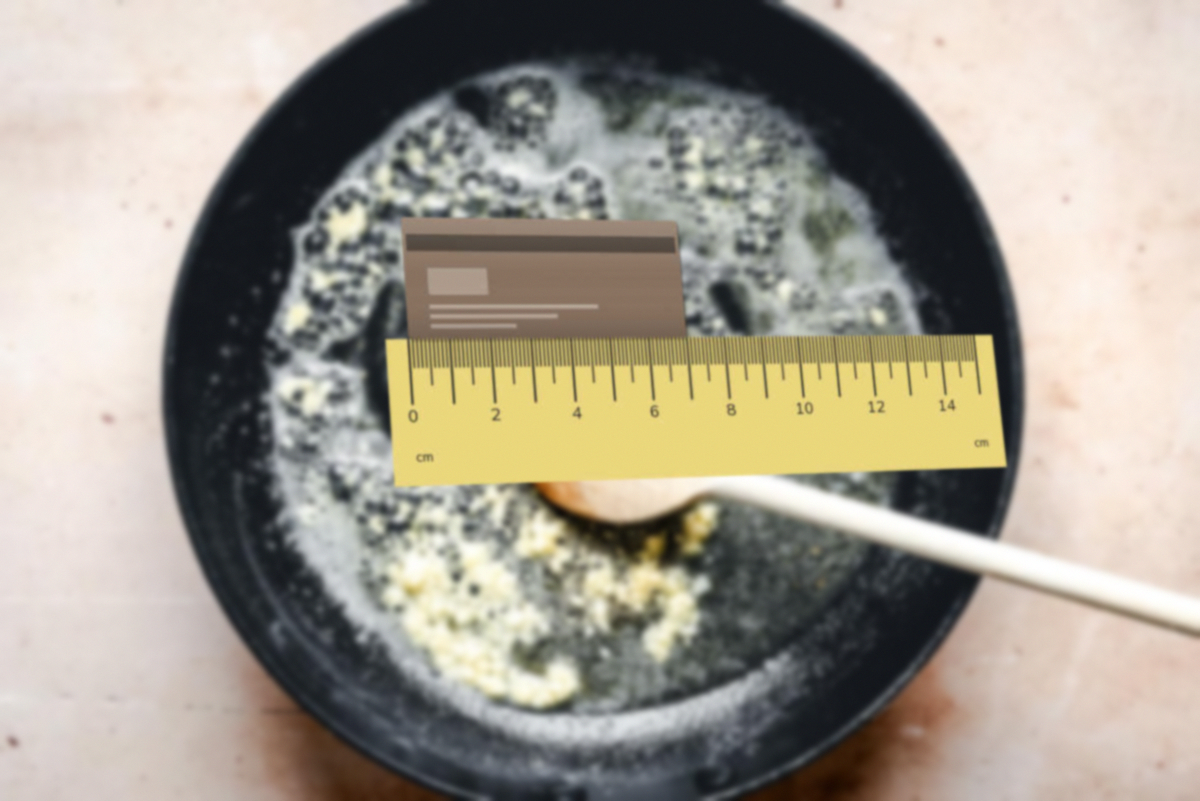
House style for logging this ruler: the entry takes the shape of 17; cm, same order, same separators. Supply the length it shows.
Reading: 7; cm
